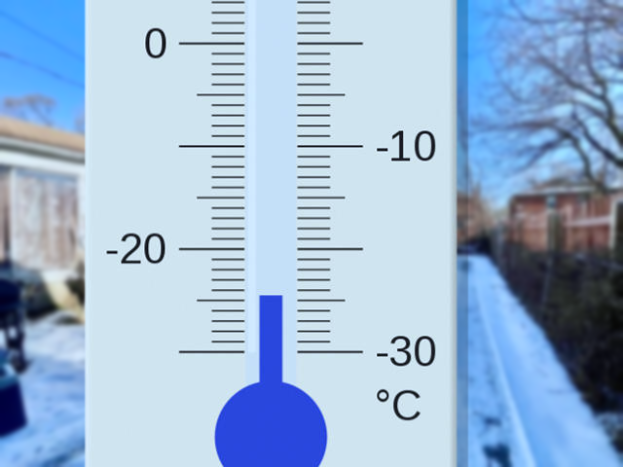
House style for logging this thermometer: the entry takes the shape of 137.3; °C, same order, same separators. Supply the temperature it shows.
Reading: -24.5; °C
